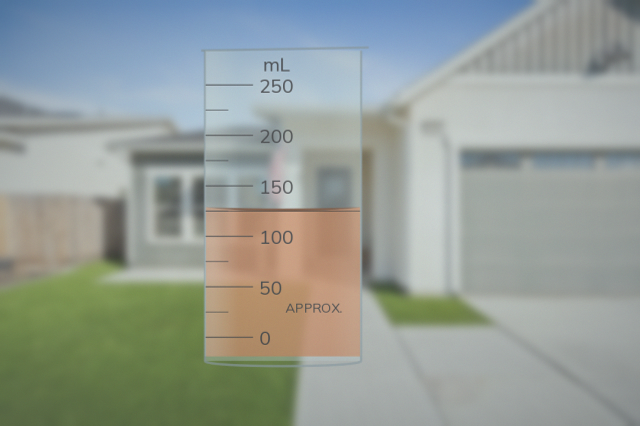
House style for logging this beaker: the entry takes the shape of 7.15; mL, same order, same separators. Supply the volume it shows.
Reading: 125; mL
